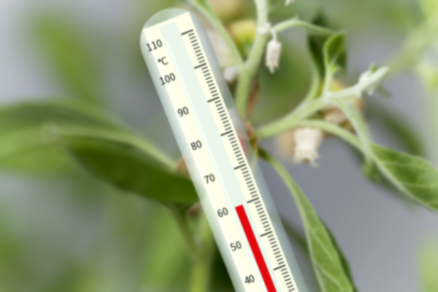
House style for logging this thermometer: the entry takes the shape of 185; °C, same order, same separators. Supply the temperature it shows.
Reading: 60; °C
